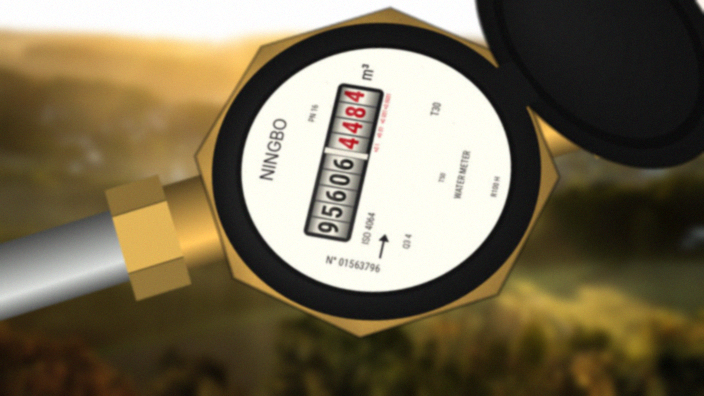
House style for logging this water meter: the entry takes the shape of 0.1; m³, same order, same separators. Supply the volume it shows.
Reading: 95606.4484; m³
